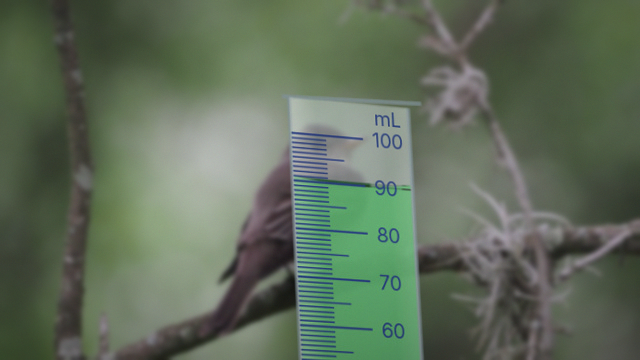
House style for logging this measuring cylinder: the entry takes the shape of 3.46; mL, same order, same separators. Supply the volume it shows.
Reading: 90; mL
